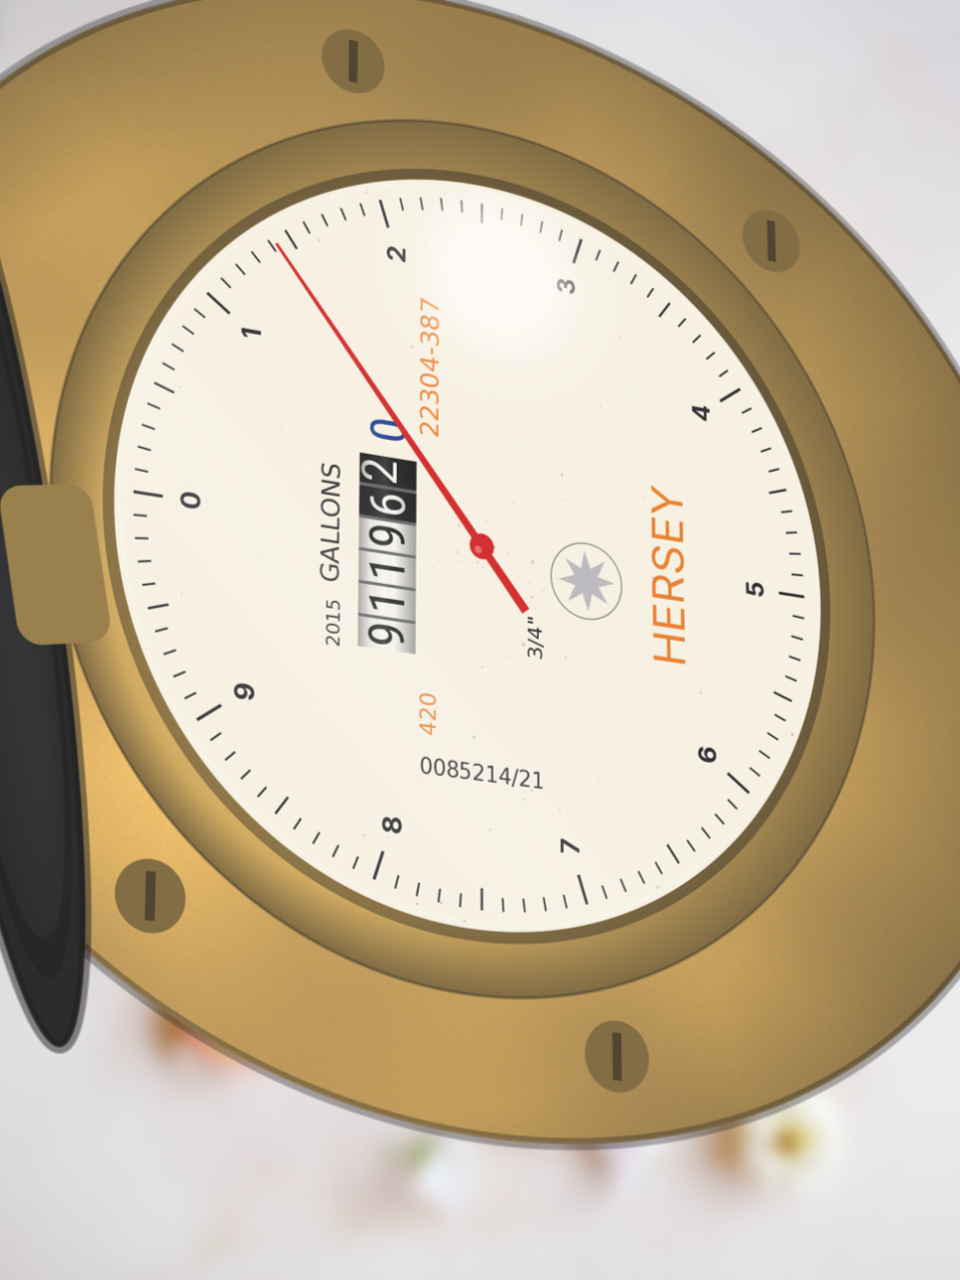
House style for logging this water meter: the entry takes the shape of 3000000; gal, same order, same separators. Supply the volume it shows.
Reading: 9119621.4; gal
